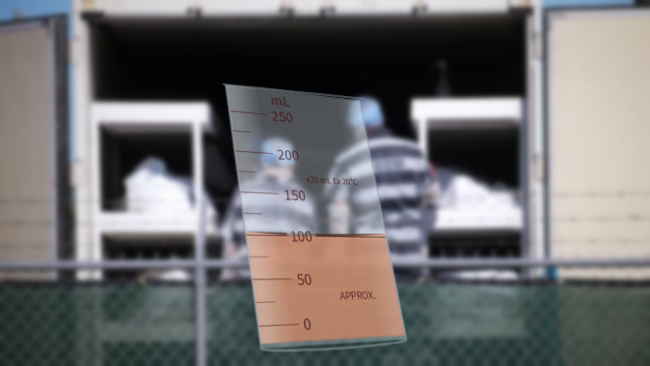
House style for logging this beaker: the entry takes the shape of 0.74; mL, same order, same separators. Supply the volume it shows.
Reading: 100; mL
